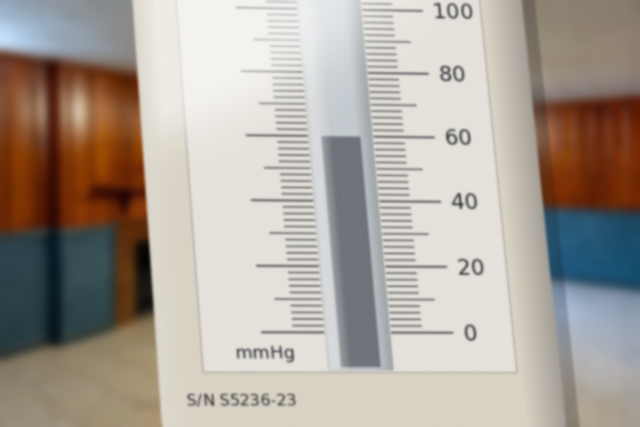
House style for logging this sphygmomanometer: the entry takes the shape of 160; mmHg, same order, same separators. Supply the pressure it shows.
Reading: 60; mmHg
